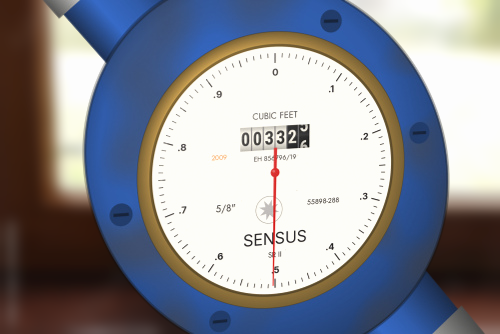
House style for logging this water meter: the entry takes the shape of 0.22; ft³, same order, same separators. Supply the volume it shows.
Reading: 3325.50; ft³
